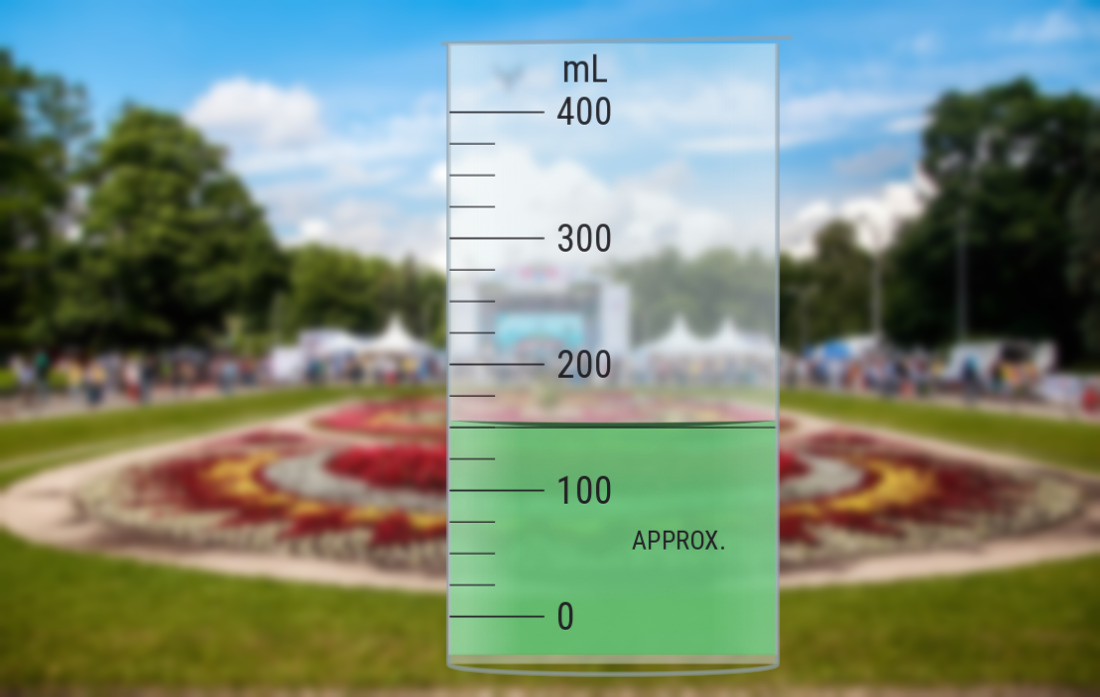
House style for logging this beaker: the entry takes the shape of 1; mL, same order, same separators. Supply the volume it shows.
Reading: 150; mL
